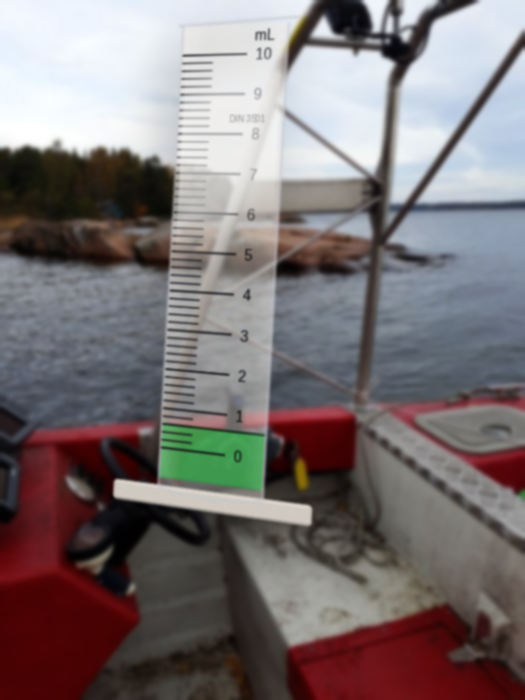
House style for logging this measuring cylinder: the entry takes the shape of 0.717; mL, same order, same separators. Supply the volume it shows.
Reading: 0.6; mL
